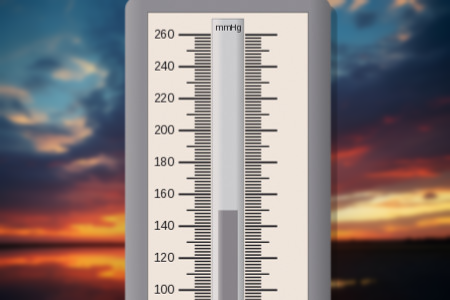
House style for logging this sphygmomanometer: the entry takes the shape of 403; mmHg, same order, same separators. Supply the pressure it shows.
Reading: 150; mmHg
